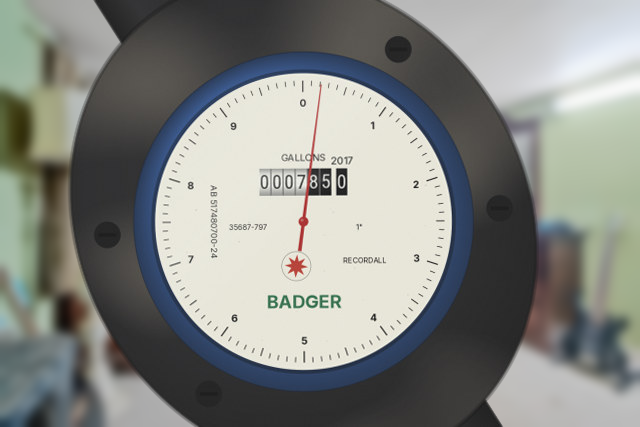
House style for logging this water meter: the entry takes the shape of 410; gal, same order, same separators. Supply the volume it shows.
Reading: 7850.2; gal
